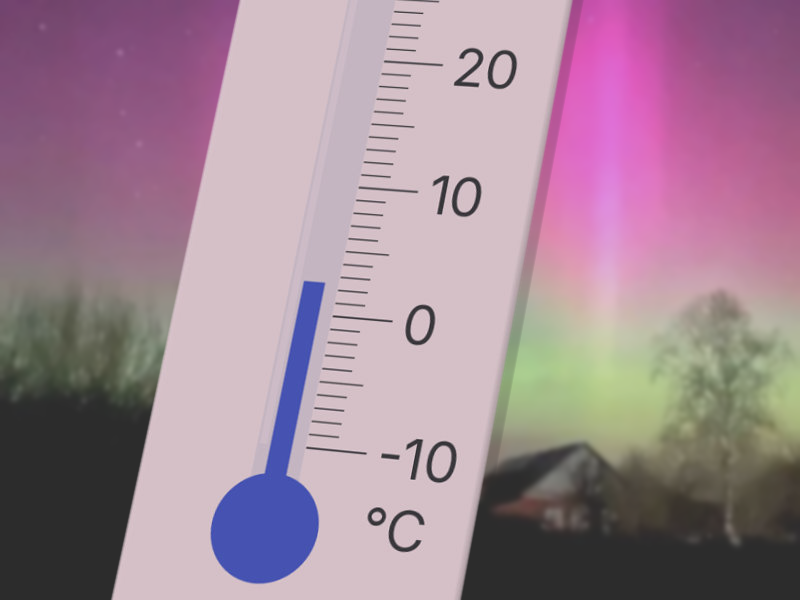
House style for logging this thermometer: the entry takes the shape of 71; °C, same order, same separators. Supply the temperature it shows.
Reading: 2.5; °C
